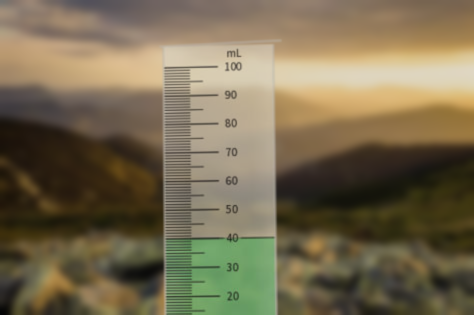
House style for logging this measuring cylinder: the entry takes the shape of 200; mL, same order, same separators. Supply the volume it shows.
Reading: 40; mL
